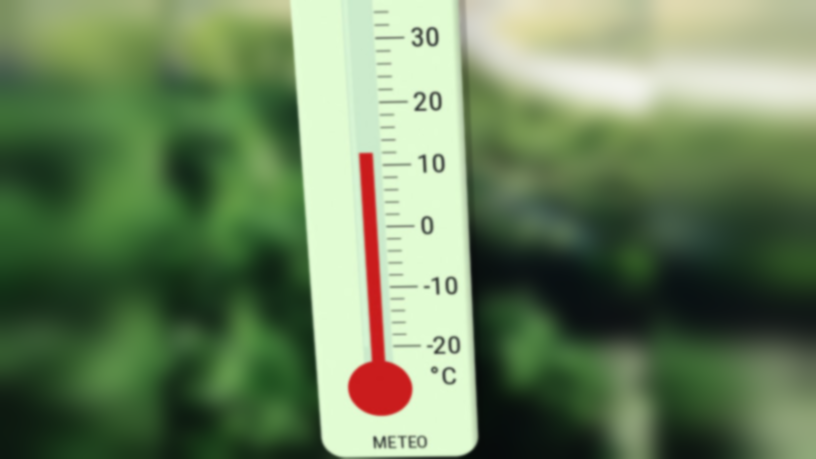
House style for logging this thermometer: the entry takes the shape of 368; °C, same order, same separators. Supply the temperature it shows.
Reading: 12; °C
